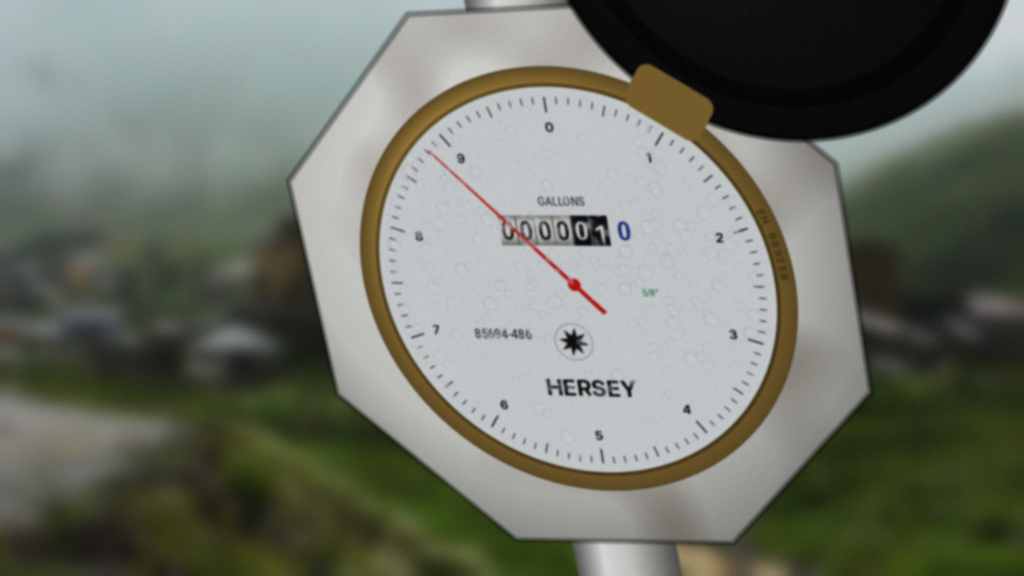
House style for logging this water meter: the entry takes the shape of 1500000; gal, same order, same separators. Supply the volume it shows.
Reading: 8.8; gal
